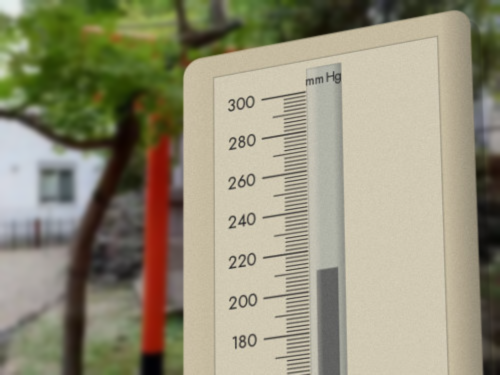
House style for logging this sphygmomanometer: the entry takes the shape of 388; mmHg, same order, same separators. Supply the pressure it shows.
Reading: 210; mmHg
